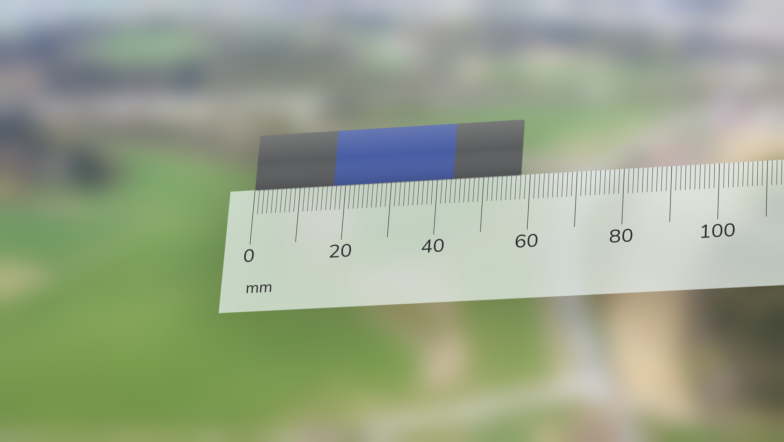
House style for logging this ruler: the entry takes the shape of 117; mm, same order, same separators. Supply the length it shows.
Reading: 58; mm
